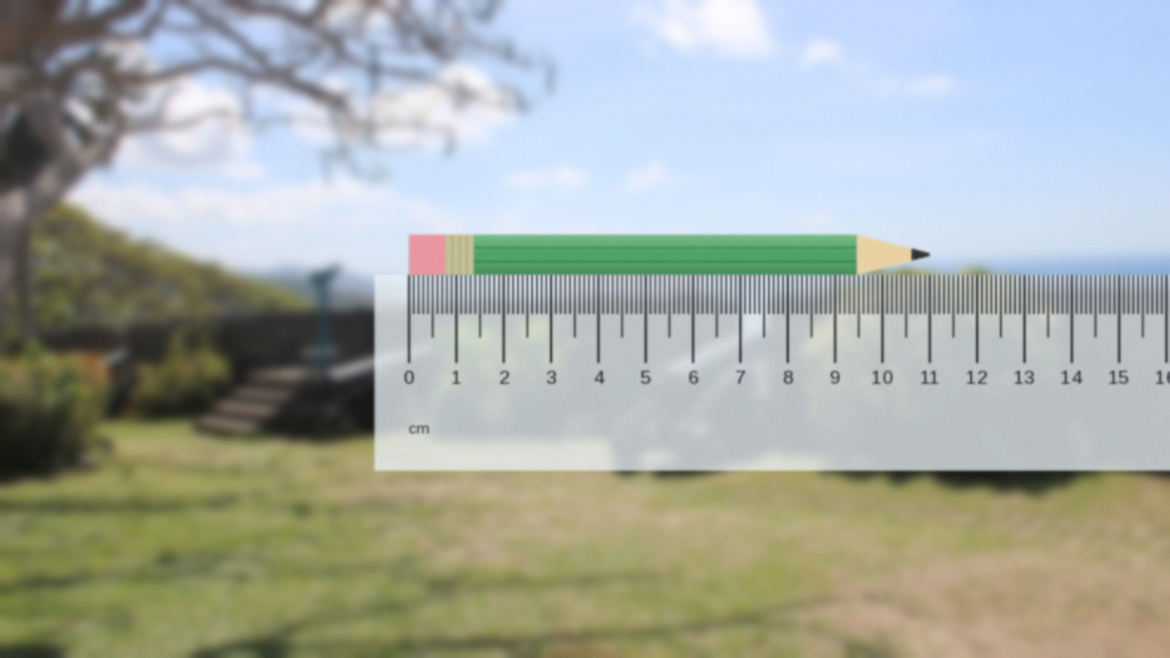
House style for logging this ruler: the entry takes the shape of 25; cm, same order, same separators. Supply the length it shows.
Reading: 11; cm
